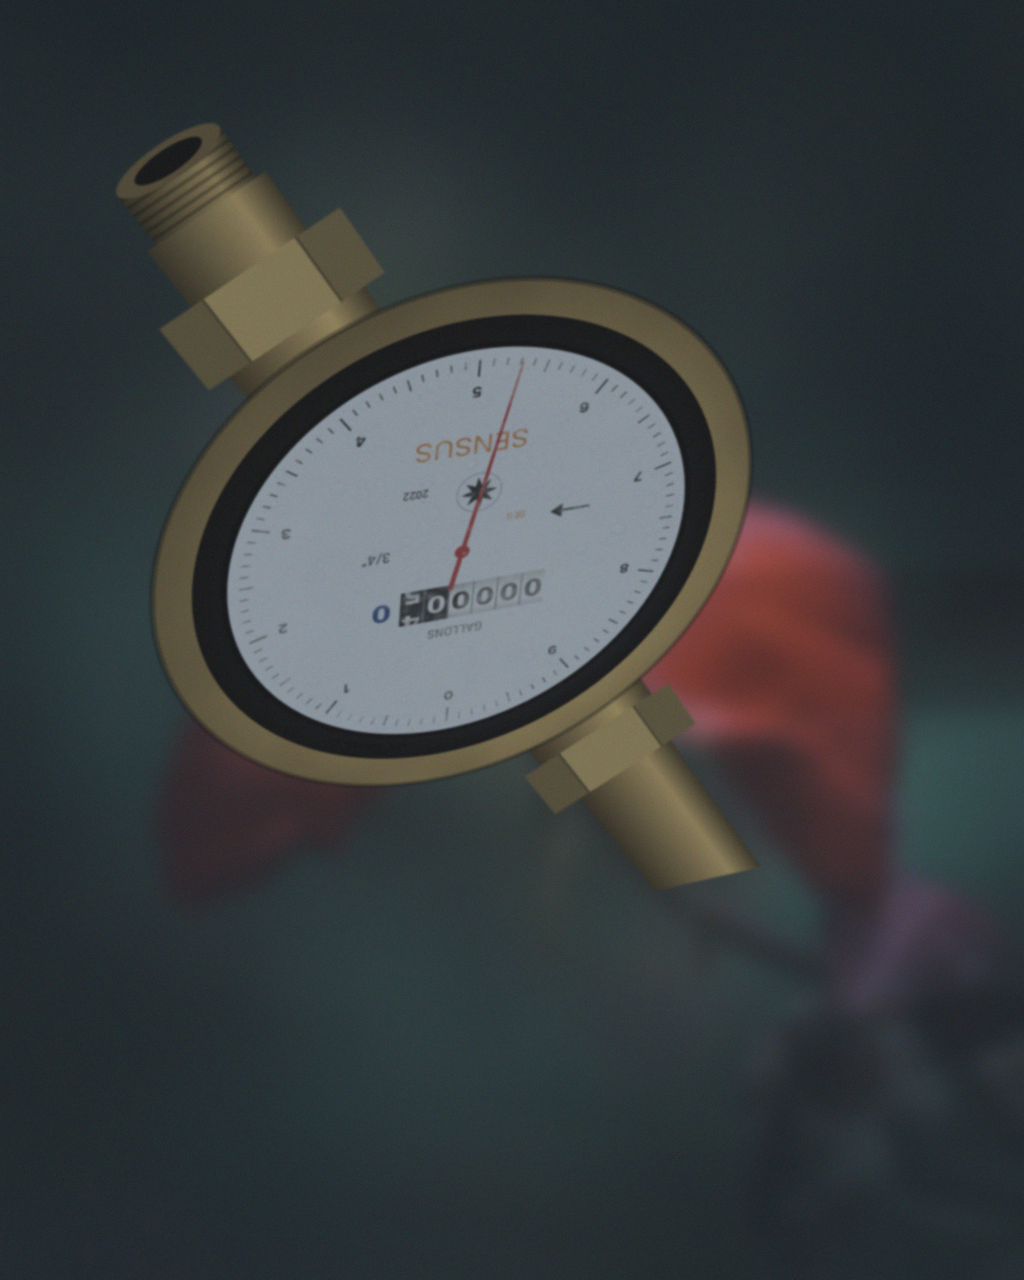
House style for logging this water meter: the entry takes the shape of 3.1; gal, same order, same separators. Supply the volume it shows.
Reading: 45.3; gal
